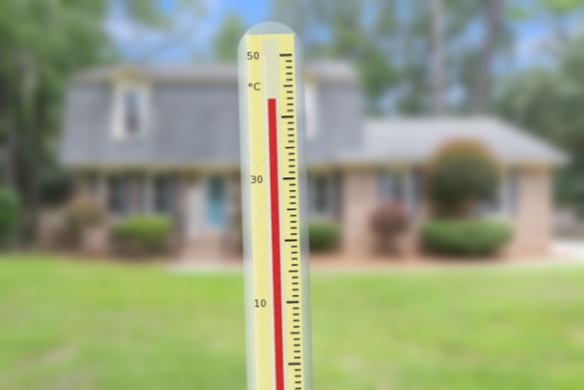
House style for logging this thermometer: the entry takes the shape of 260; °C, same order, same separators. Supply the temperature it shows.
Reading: 43; °C
